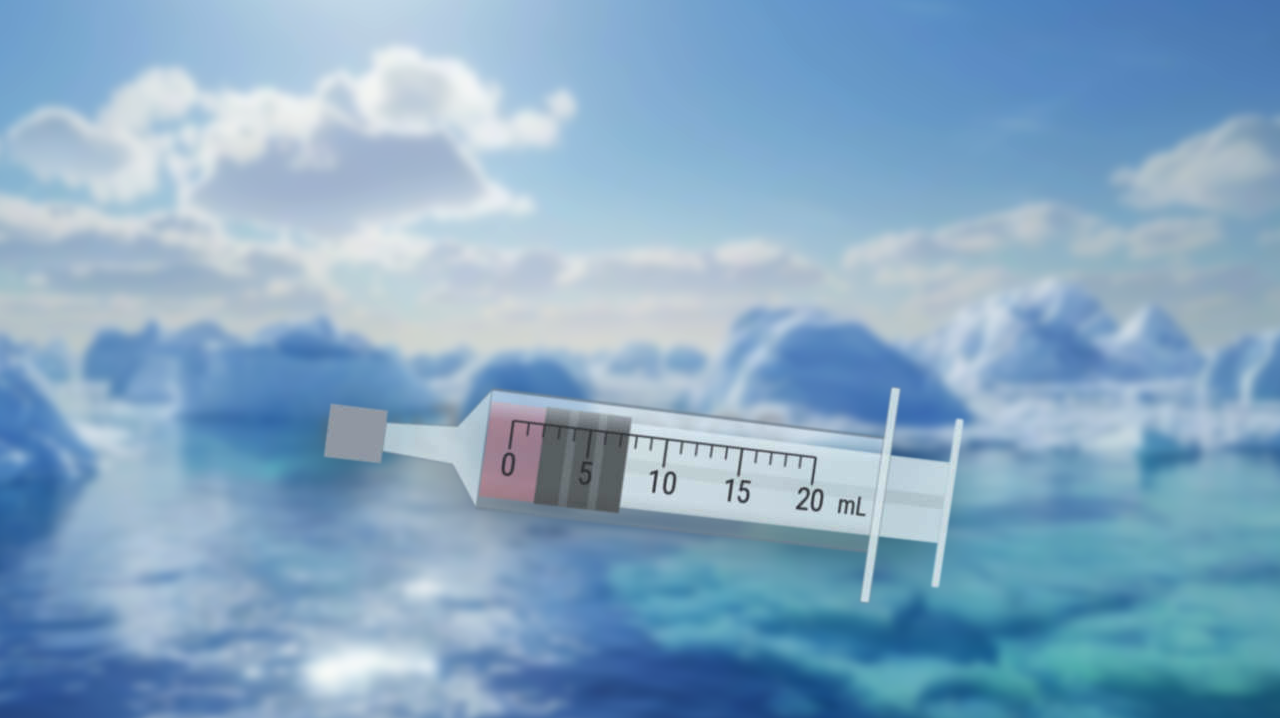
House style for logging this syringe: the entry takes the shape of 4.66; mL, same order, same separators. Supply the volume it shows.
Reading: 2; mL
